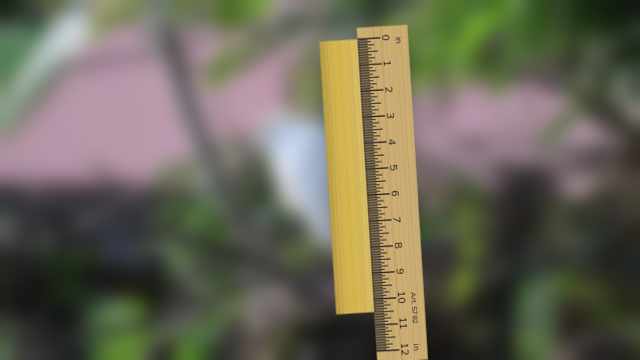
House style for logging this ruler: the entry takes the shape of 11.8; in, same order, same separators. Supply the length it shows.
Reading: 10.5; in
